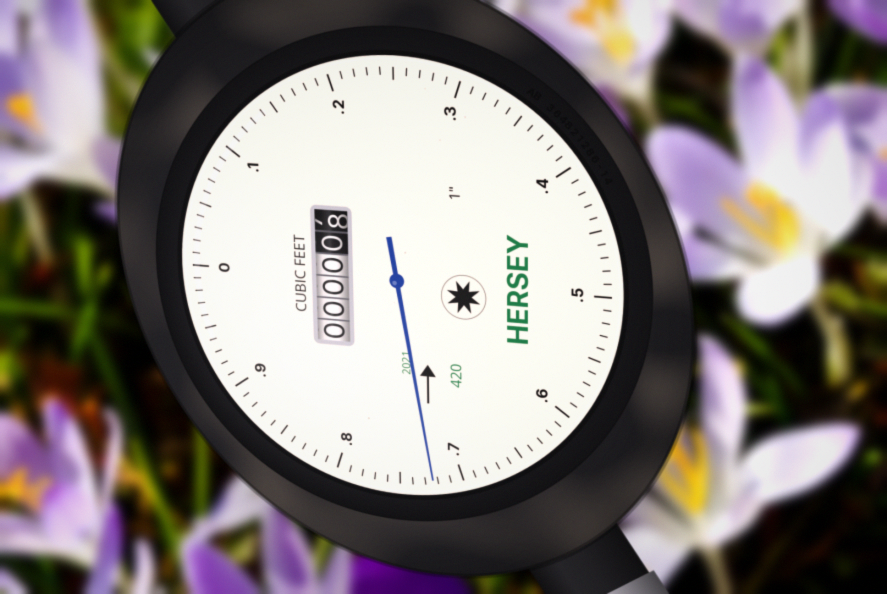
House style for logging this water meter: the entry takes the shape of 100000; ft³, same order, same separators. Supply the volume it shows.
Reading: 7.72; ft³
